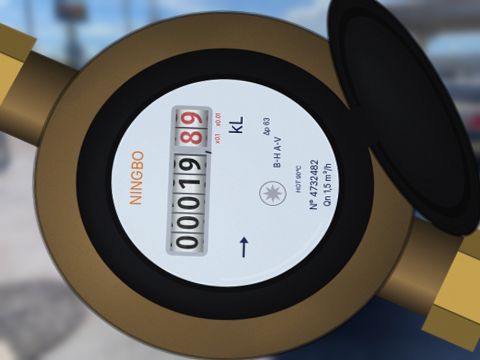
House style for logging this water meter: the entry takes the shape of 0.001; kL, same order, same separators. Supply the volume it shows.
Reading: 19.89; kL
